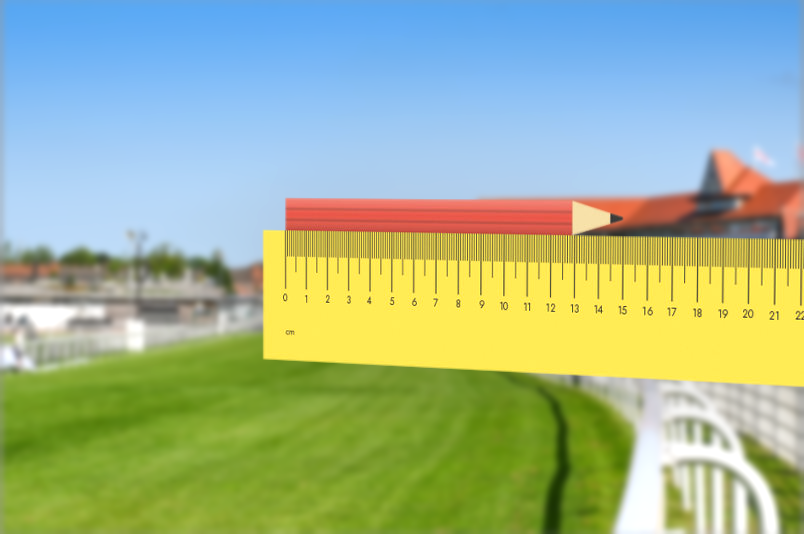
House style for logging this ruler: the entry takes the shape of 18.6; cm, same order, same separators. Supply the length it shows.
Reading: 15; cm
